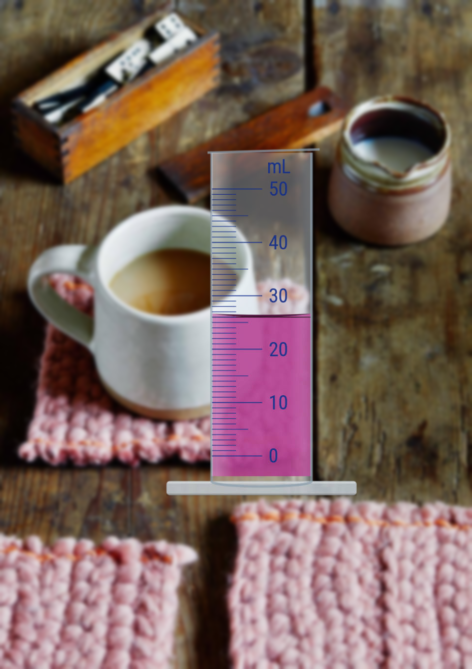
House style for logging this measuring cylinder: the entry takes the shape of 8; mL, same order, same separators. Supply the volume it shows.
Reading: 26; mL
